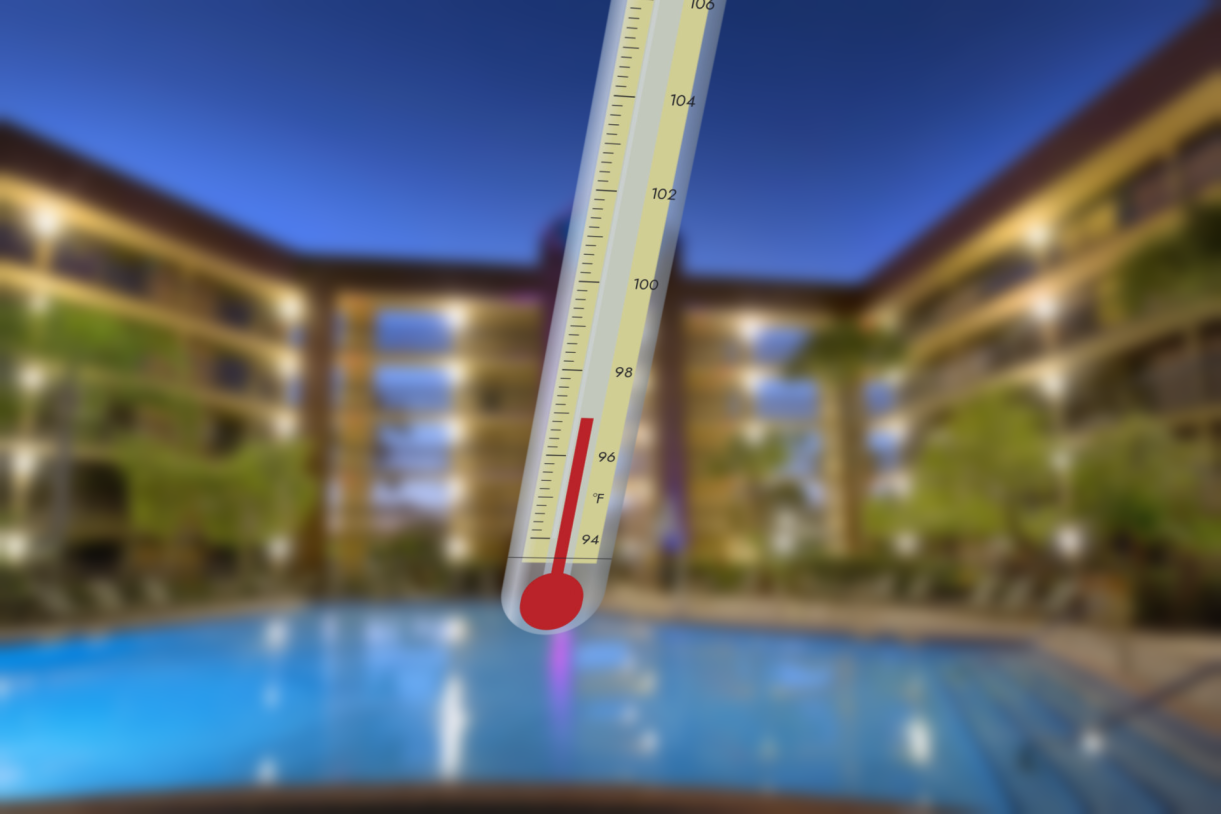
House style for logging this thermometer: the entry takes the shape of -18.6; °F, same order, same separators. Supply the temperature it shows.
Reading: 96.9; °F
